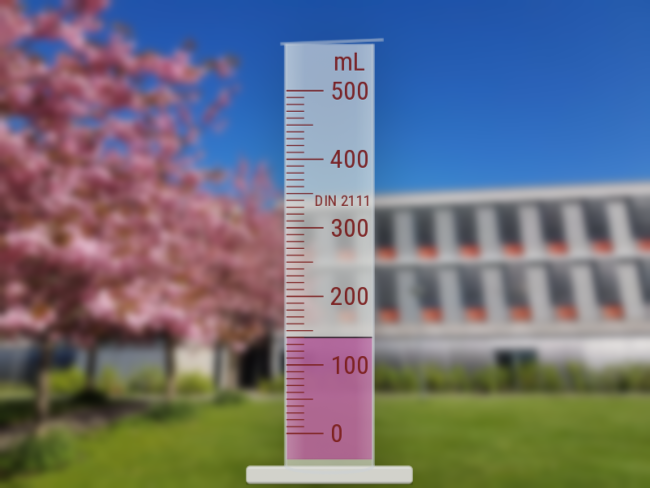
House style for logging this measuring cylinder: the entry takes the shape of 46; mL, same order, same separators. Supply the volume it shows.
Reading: 140; mL
